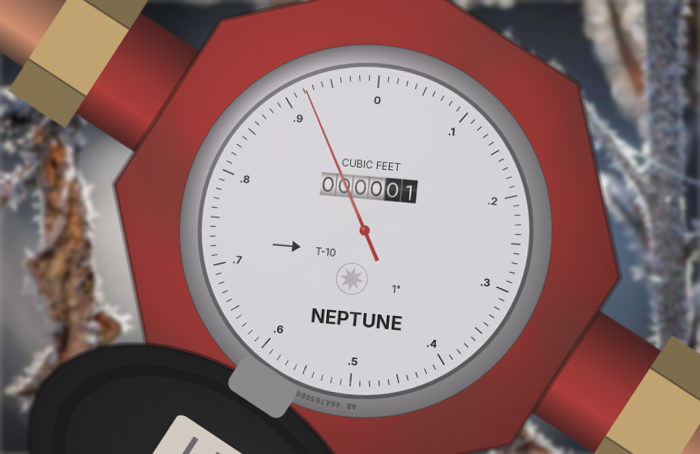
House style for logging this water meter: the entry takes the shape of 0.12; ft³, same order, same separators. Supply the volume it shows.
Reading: 0.92; ft³
